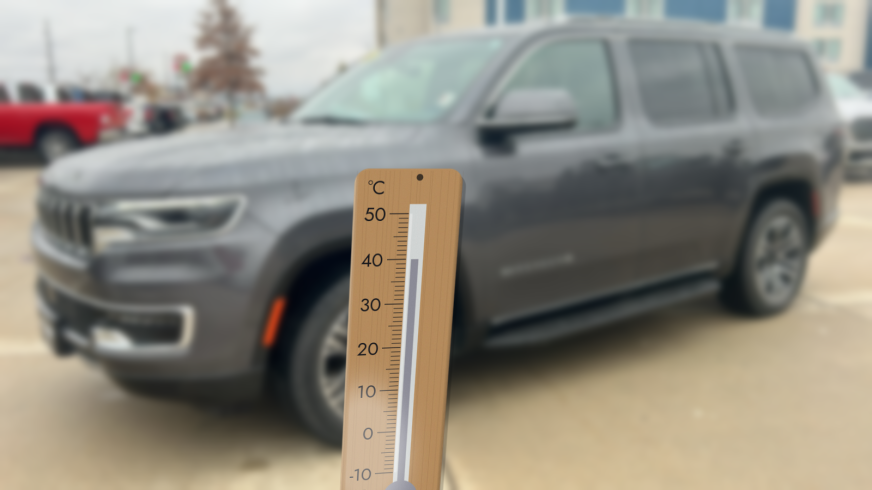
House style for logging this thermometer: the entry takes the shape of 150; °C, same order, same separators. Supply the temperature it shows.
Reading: 40; °C
